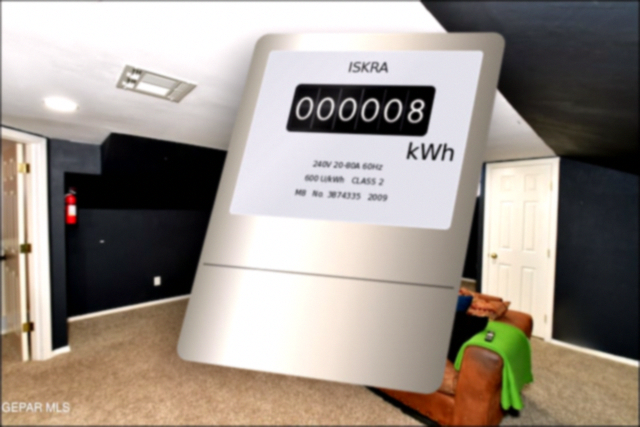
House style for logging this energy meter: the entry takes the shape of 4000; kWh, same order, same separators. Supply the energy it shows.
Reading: 8; kWh
